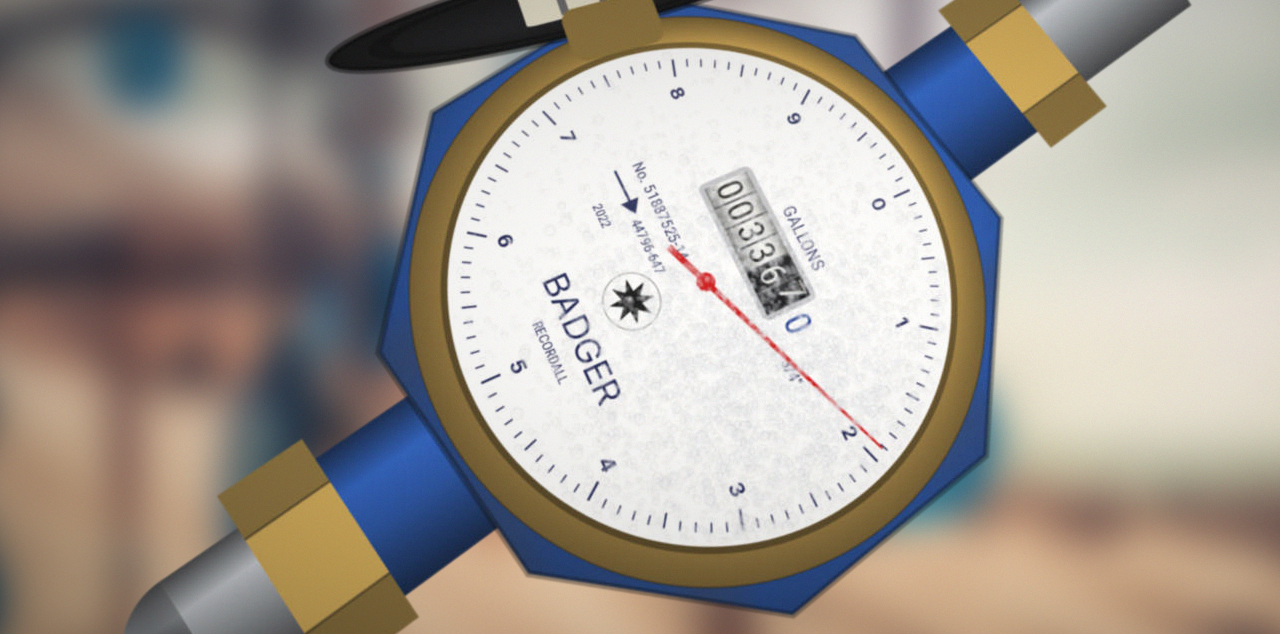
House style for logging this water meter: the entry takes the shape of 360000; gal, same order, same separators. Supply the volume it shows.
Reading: 33671.9; gal
